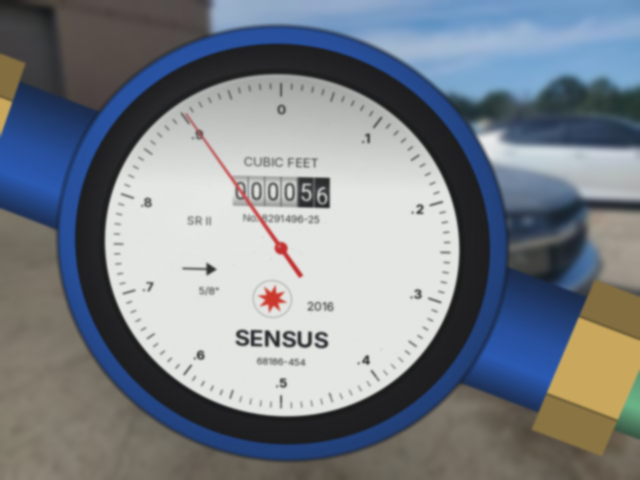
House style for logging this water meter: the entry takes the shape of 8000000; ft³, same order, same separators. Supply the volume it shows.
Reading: 55.90; ft³
